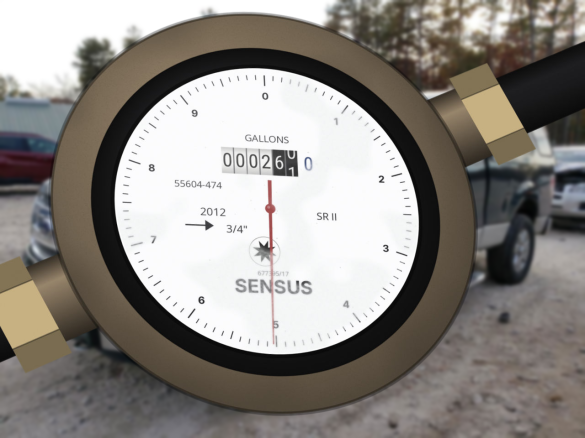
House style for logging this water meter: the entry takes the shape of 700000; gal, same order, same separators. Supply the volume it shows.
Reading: 2605.0; gal
